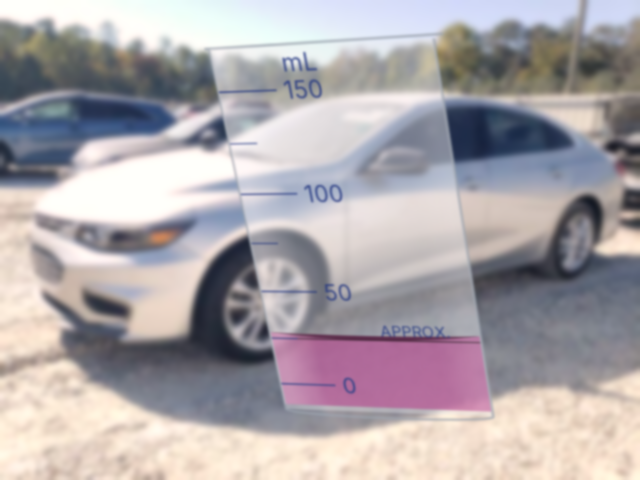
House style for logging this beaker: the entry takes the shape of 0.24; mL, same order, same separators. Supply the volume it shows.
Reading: 25; mL
